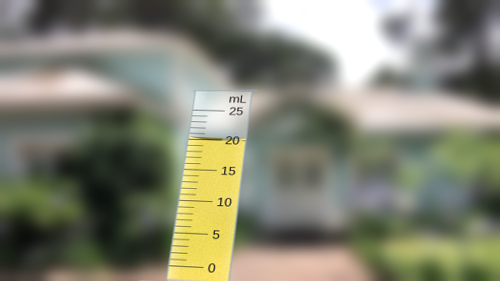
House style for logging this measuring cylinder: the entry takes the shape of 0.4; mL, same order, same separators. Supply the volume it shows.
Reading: 20; mL
